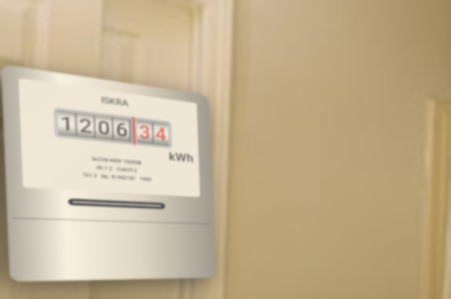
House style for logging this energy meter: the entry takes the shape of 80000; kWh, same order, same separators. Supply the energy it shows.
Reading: 1206.34; kWh
